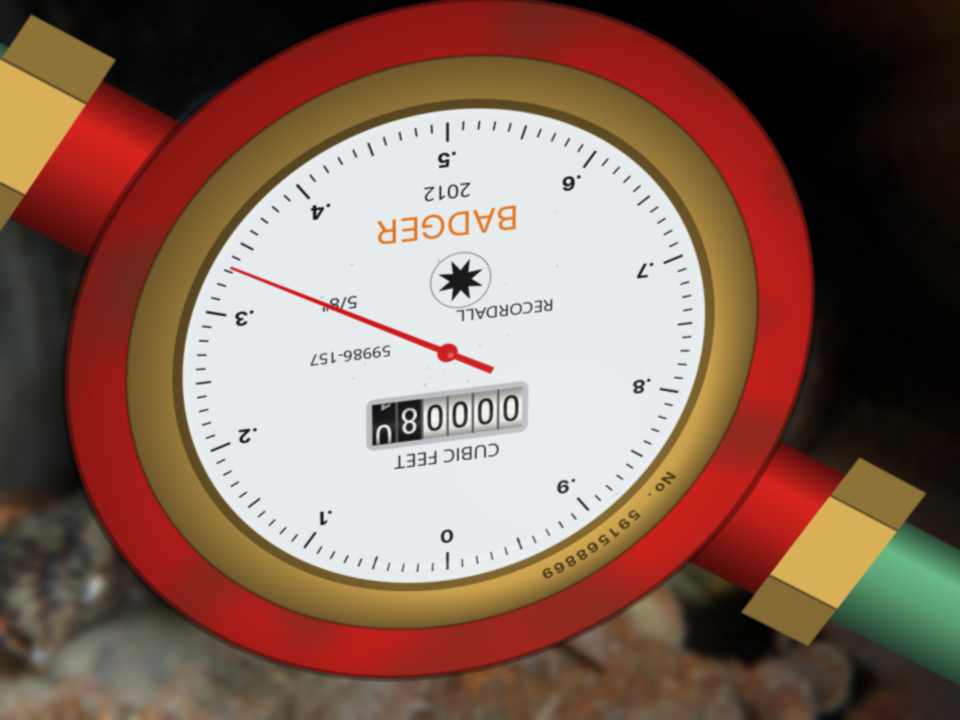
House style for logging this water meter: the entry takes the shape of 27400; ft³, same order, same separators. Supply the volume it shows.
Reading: 80.33; ft³
